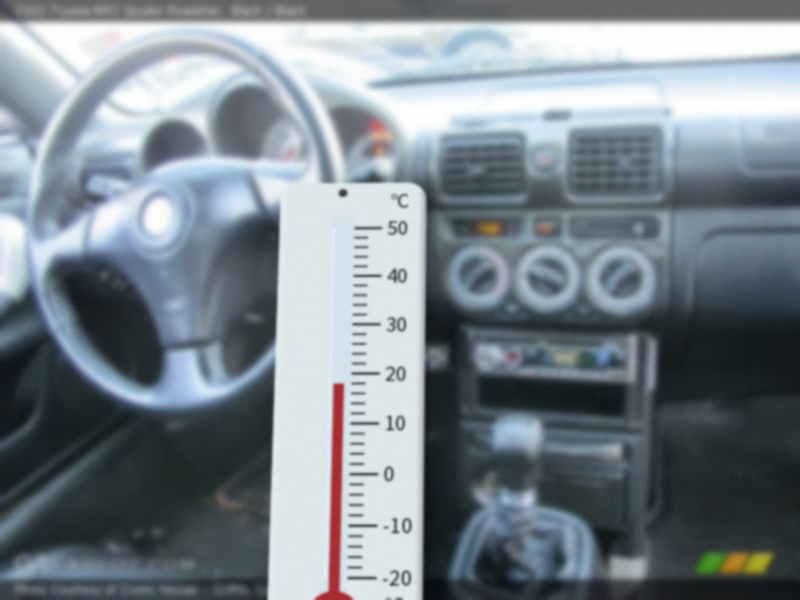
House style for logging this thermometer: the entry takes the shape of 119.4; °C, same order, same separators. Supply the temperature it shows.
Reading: 18; °C
